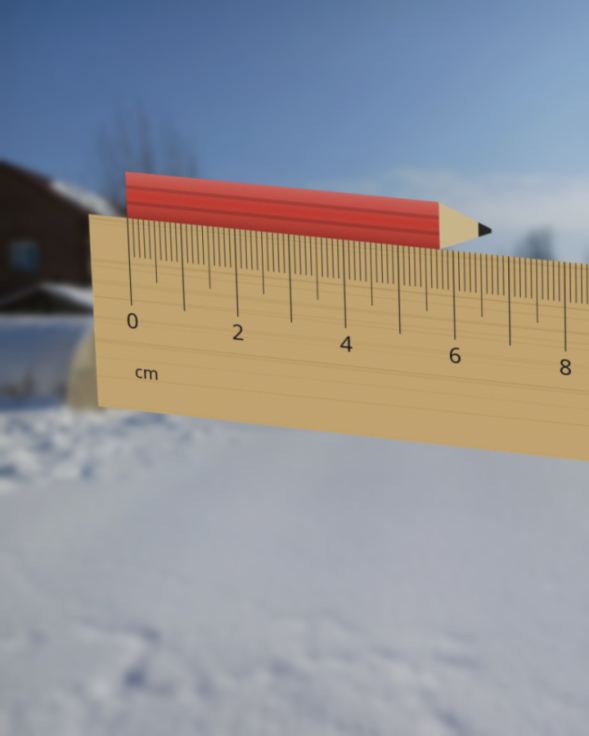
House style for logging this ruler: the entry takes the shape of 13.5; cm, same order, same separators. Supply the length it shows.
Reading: 6.7; cm
